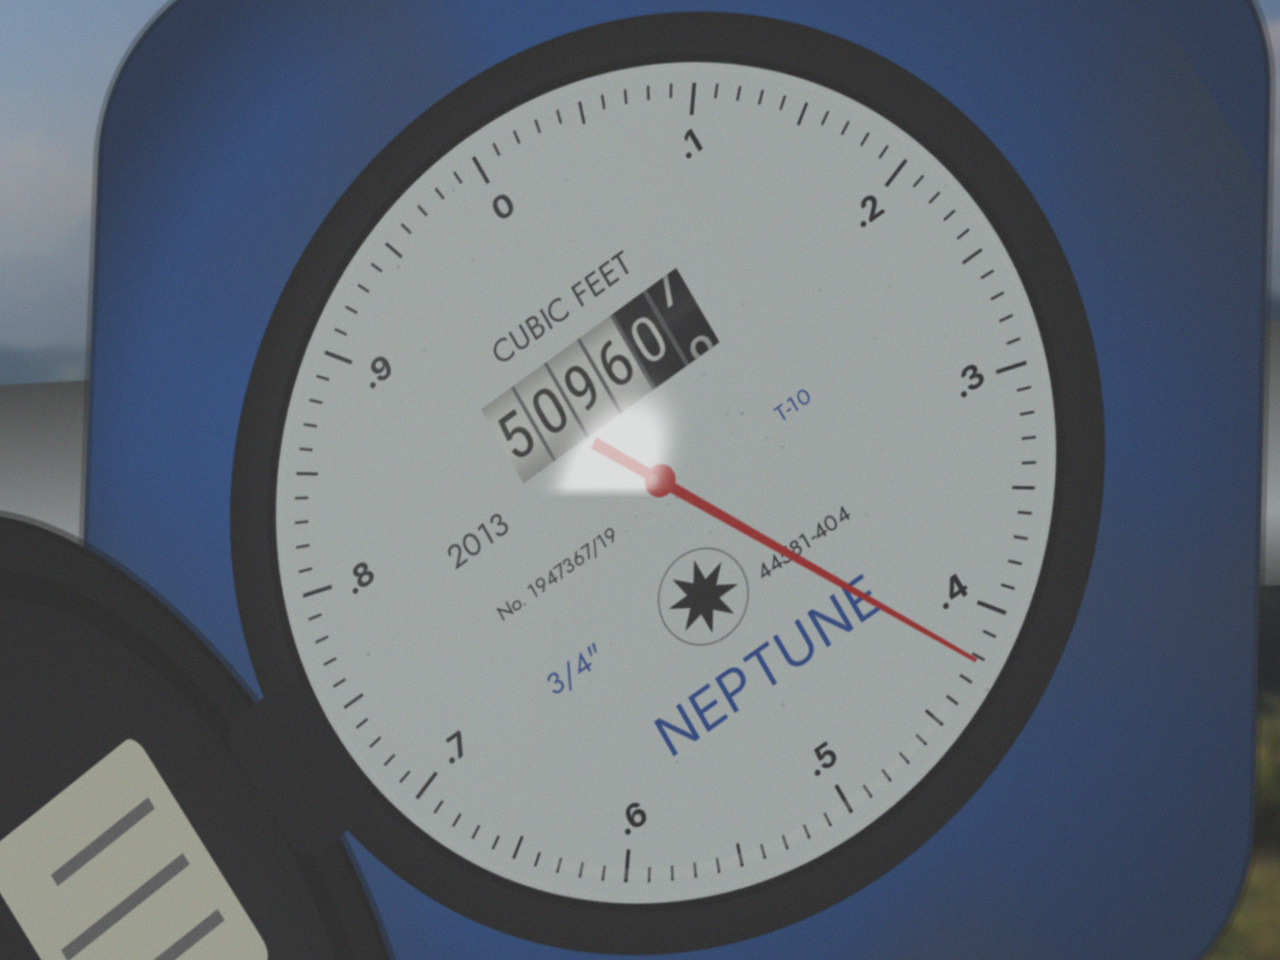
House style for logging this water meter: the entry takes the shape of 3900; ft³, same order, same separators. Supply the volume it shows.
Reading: 509607.42; ft³
